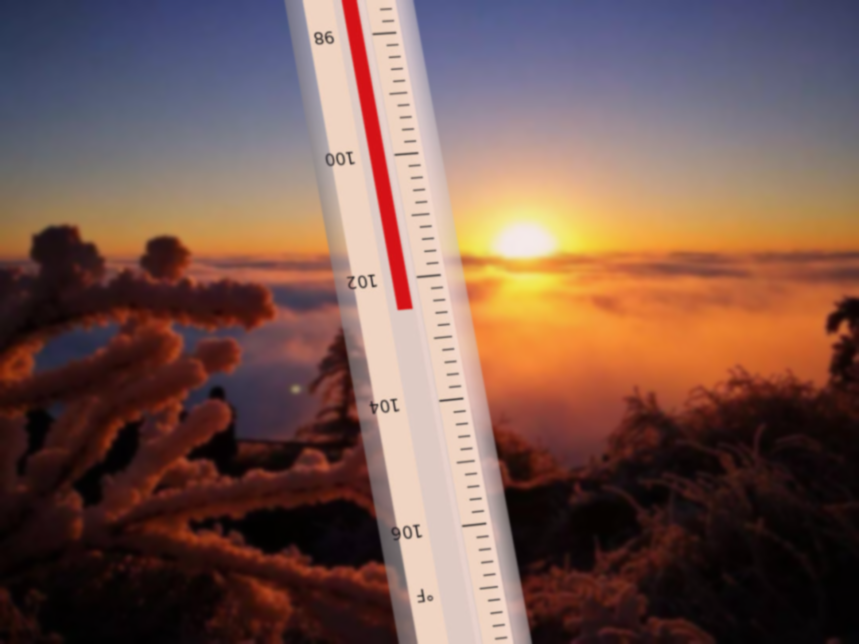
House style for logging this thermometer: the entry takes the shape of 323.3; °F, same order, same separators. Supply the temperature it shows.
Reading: 102.5; °F
